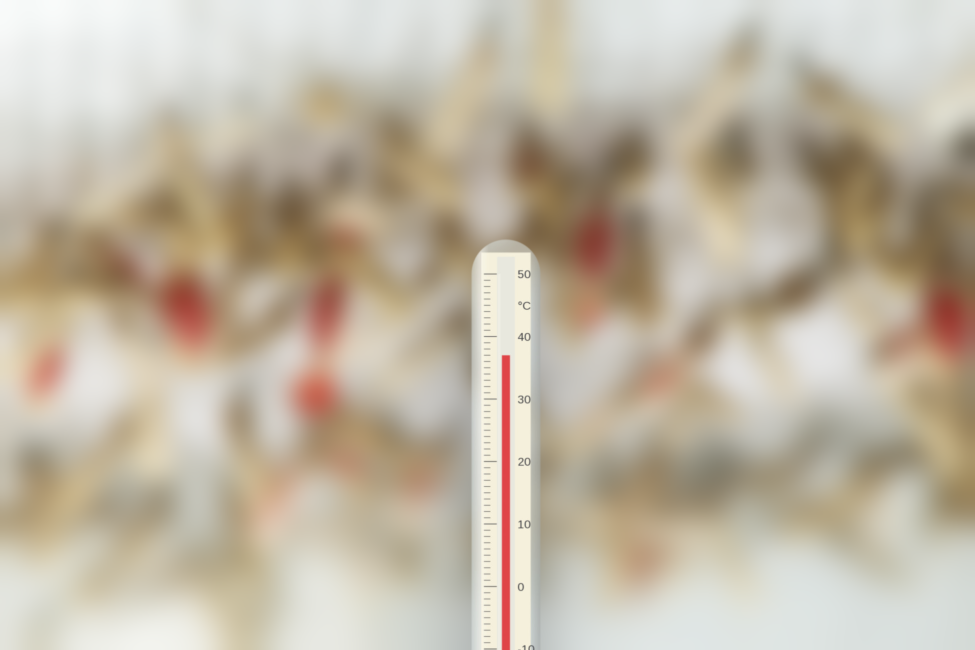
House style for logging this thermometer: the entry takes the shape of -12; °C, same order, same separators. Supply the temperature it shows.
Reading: 37; °C
